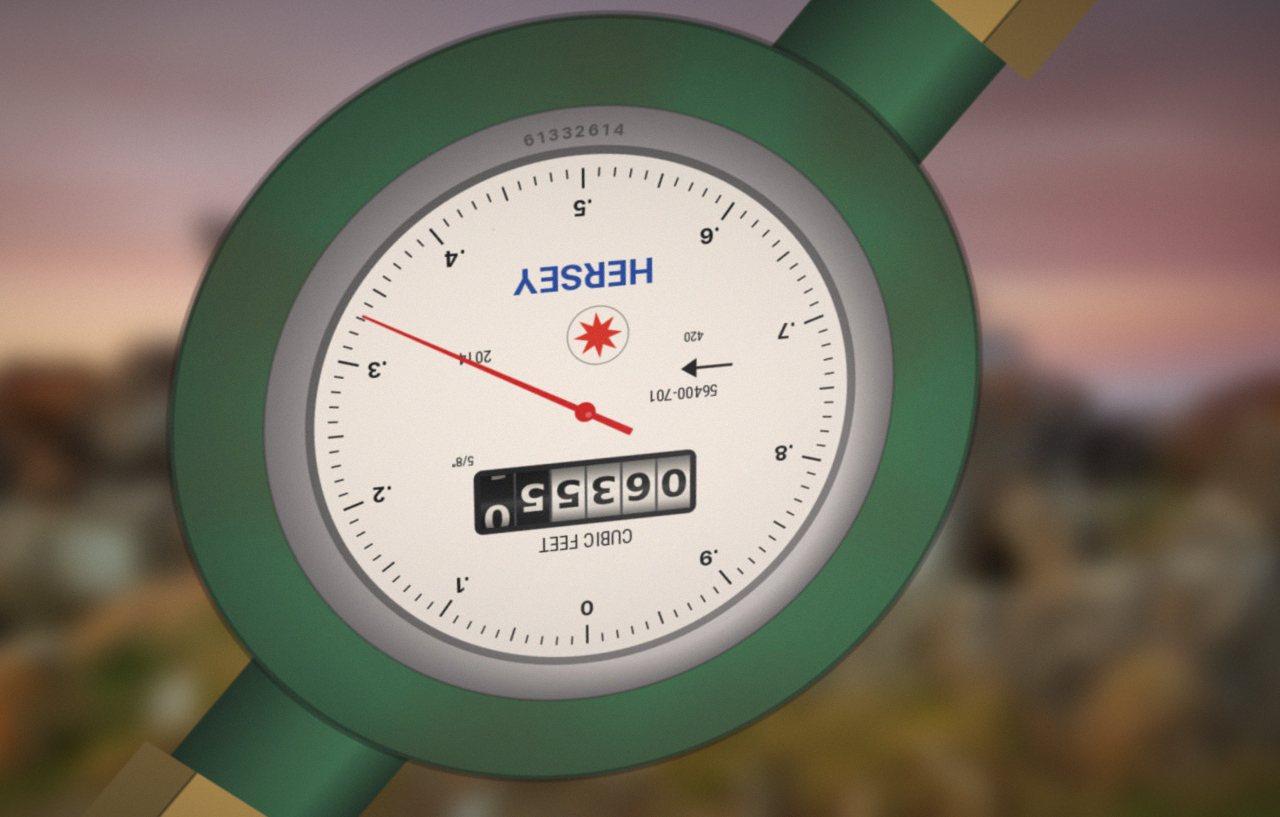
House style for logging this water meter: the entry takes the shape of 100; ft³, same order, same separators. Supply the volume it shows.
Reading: 63550.33; ft³
